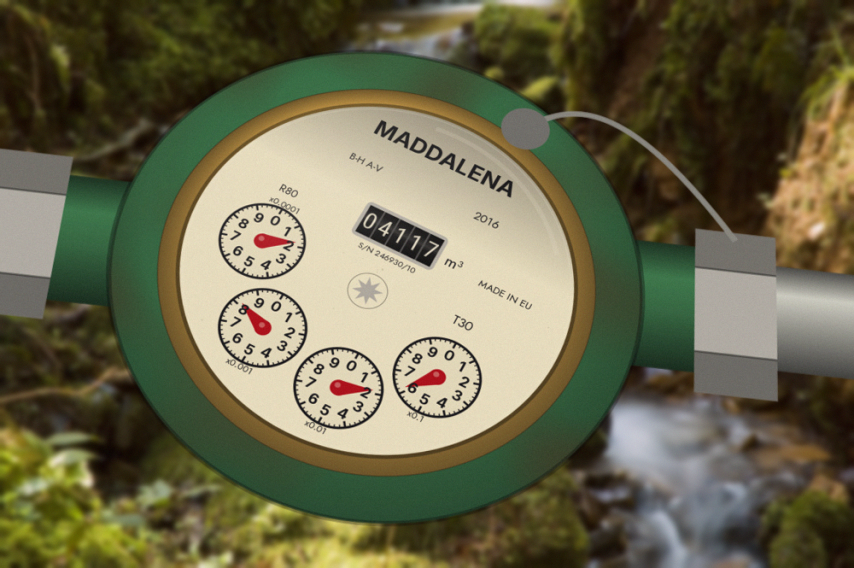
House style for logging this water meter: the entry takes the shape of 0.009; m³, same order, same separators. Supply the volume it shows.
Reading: 4117.6181; m³
